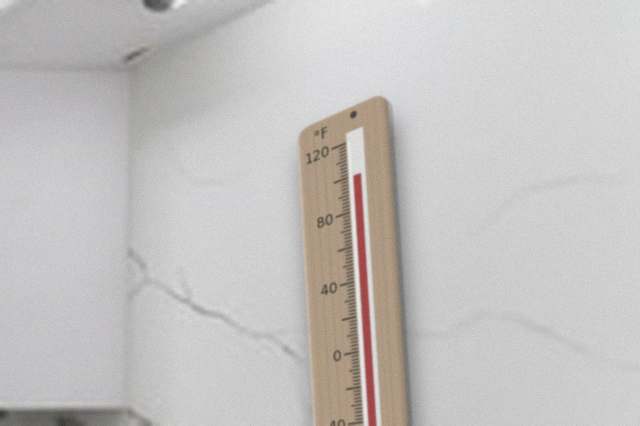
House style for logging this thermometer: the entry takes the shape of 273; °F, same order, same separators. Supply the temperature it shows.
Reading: 100; °F
